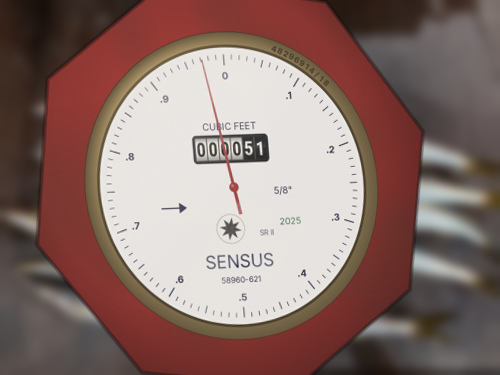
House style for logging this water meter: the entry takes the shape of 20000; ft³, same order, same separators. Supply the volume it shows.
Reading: 50.97; ft³
